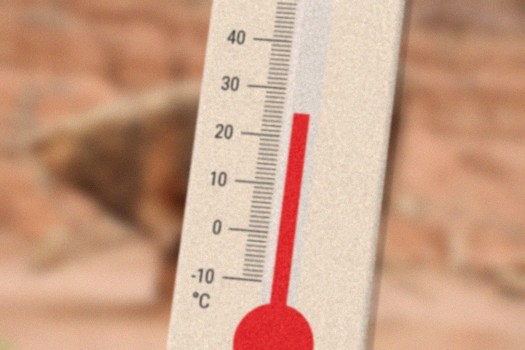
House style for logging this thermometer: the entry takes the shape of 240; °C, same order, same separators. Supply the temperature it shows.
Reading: 25; °C
